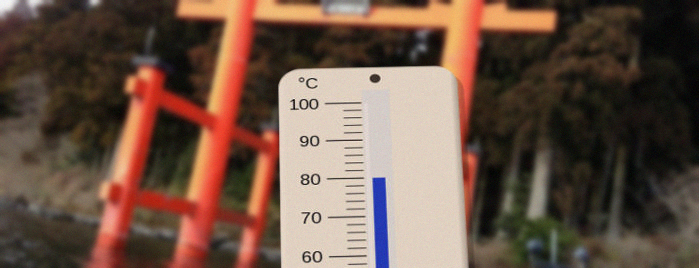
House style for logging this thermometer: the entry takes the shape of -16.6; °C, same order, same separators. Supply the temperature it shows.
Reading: 80; °C
